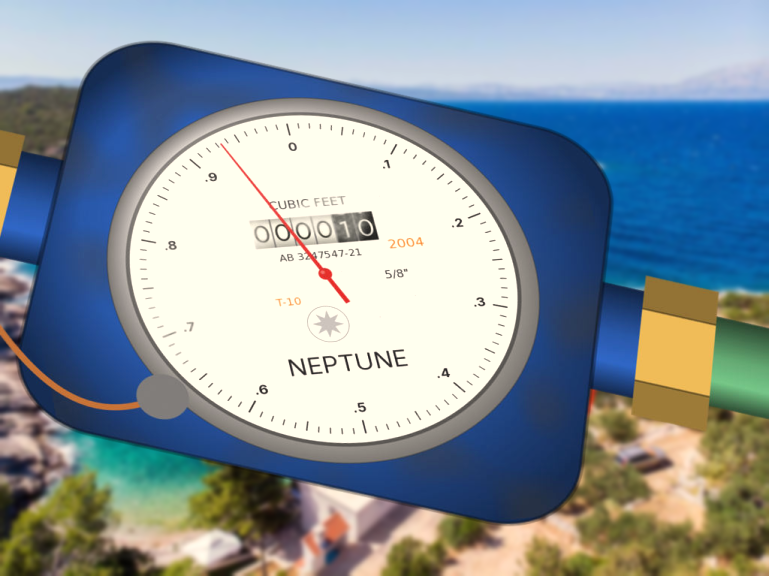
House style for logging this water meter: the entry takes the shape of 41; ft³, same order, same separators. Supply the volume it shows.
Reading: 9.93; ft³
